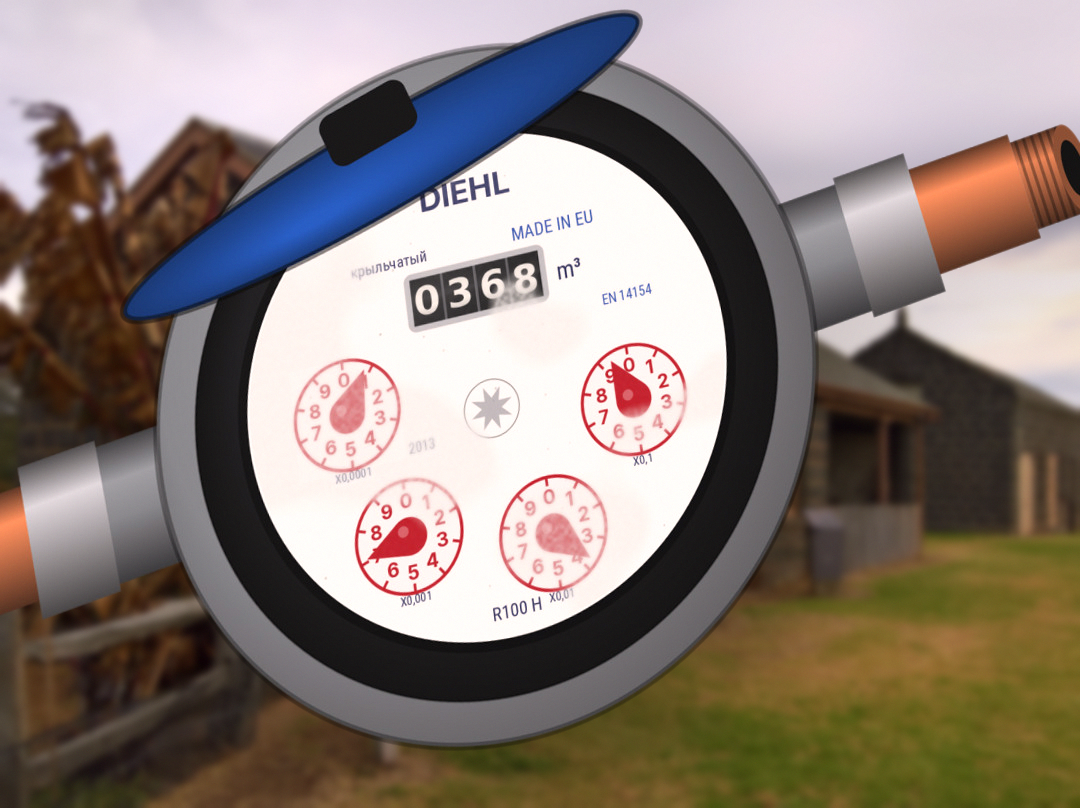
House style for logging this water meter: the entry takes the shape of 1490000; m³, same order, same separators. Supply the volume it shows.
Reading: 367.9370; m³
